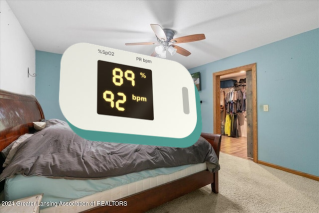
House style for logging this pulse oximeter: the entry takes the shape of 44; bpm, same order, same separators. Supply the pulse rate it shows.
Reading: 92; bpm
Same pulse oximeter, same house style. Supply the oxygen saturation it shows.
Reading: 89; %
